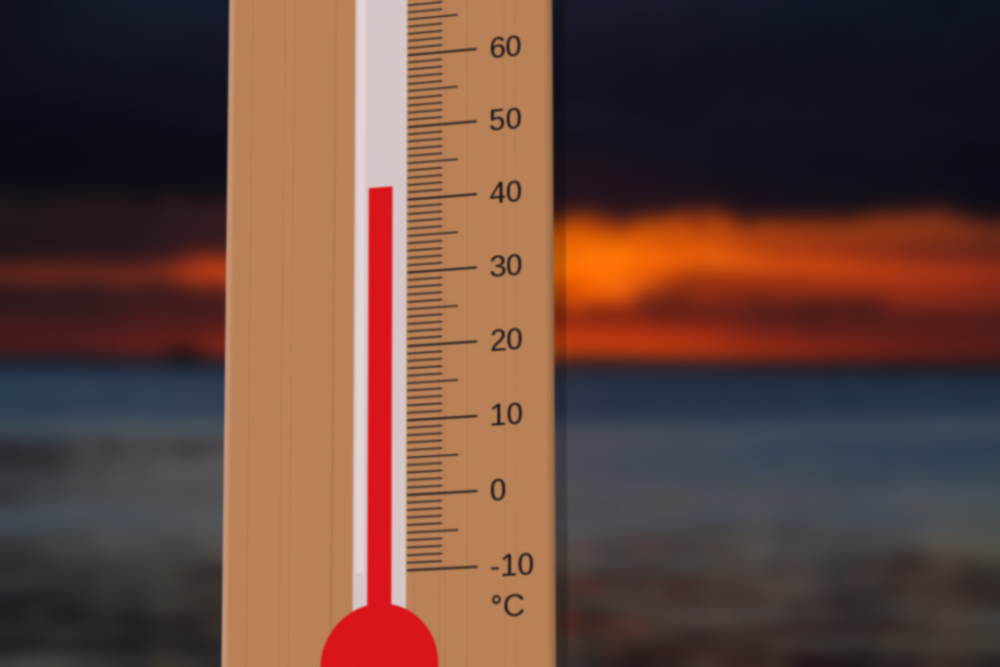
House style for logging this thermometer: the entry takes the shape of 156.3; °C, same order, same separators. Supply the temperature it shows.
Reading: 42; °C
